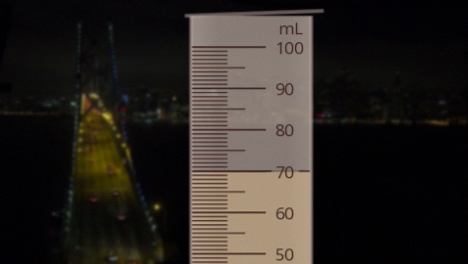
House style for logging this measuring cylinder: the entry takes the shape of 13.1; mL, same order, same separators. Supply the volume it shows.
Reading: 70; mL
